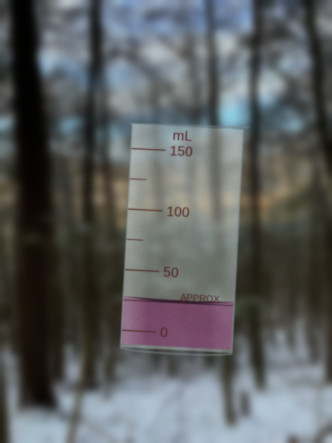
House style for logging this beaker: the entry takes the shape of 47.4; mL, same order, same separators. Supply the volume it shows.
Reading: 25; mL
